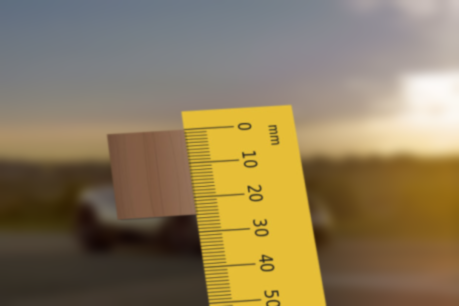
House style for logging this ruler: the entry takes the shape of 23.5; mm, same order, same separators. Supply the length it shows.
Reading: 25; mm
